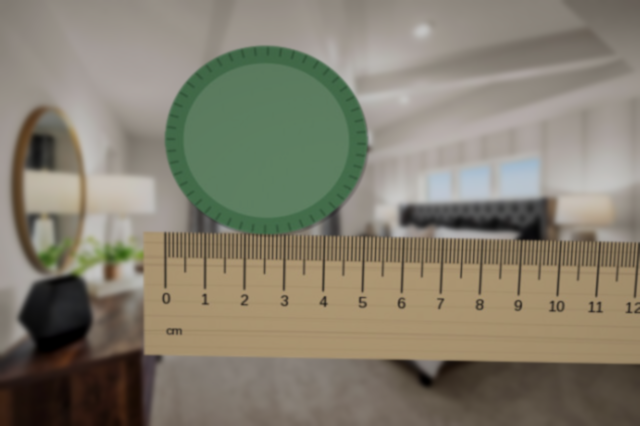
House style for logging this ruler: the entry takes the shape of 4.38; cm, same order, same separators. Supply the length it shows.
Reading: 5; cm
